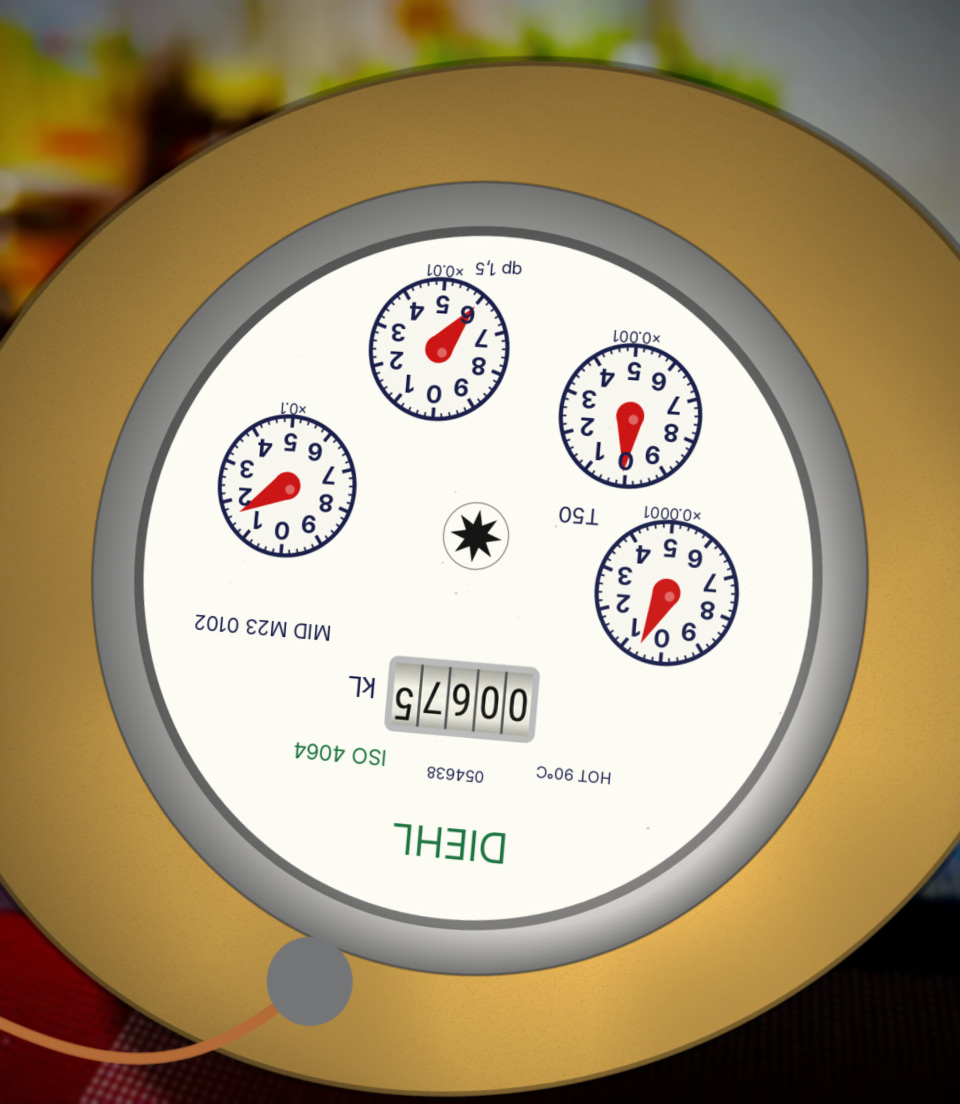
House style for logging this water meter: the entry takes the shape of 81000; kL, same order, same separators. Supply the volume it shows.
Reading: 675.1600; kL
